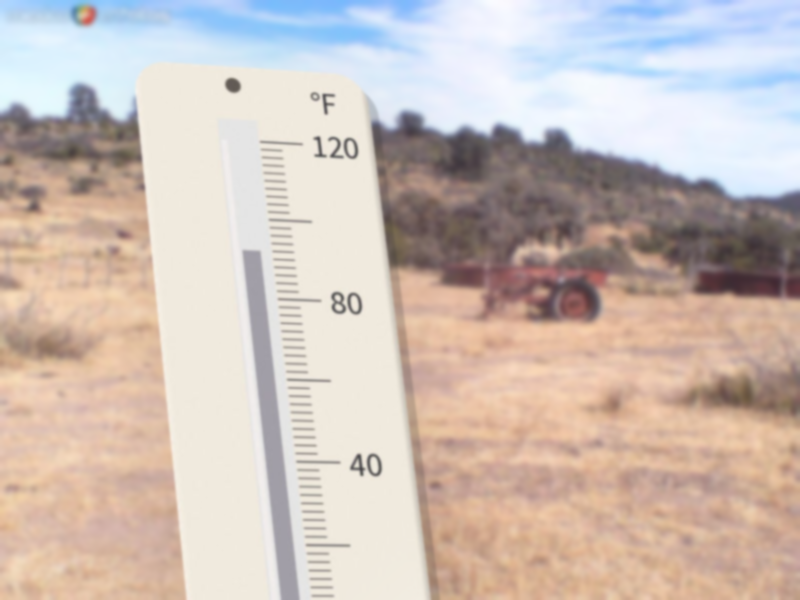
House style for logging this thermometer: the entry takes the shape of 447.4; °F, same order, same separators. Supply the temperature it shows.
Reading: 92; °F
